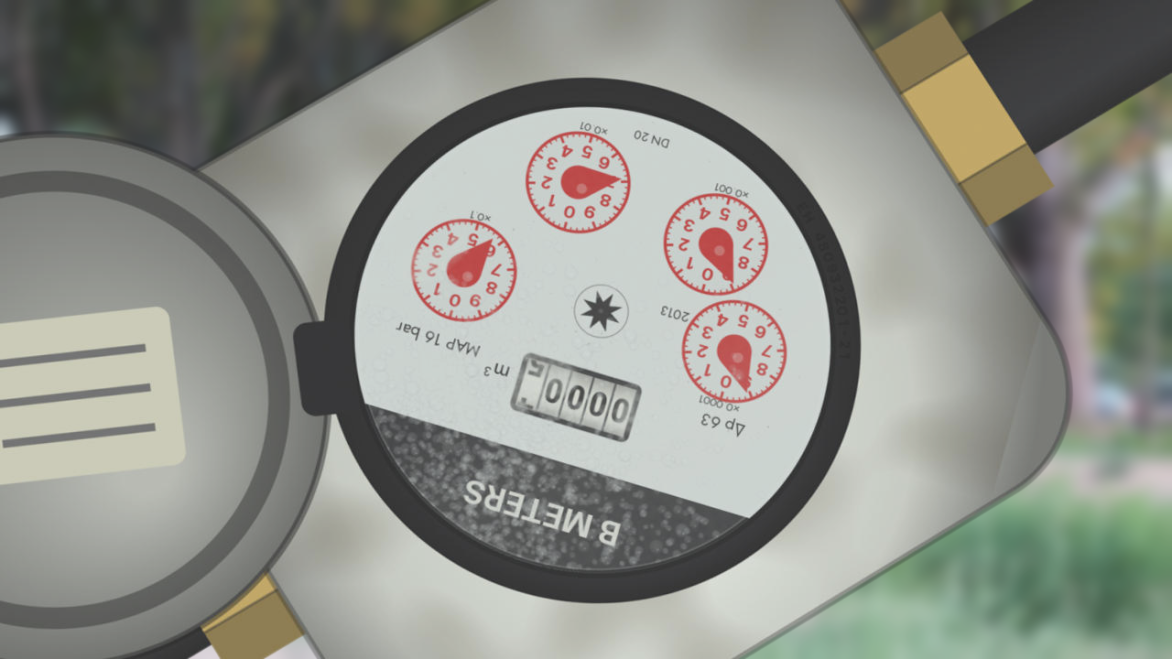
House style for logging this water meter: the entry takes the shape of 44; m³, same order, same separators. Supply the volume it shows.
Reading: 4.5689; m³
